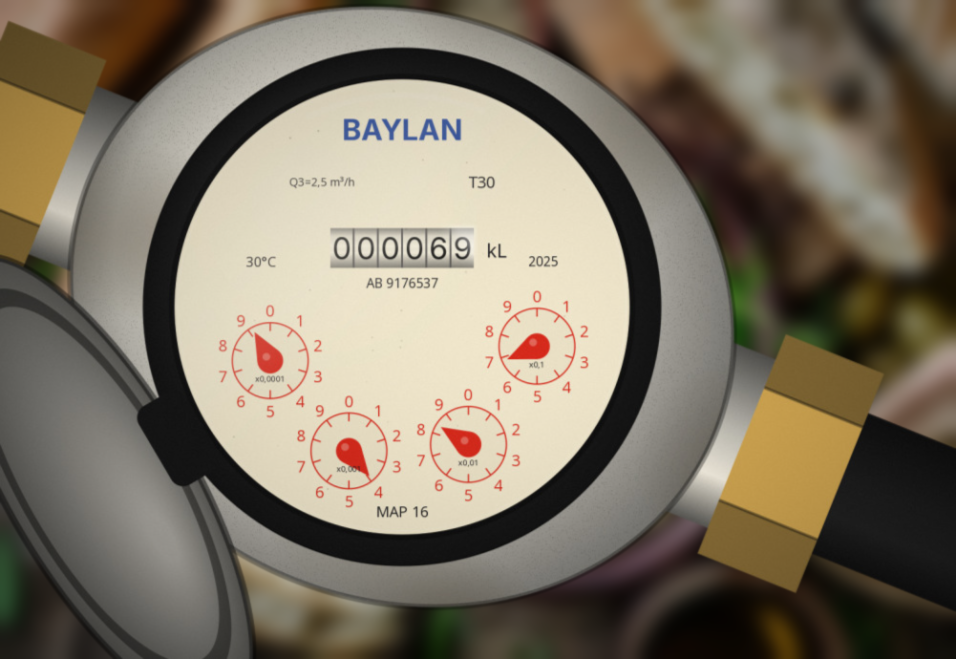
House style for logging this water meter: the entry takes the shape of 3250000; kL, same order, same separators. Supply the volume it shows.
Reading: 69.6839; kL
